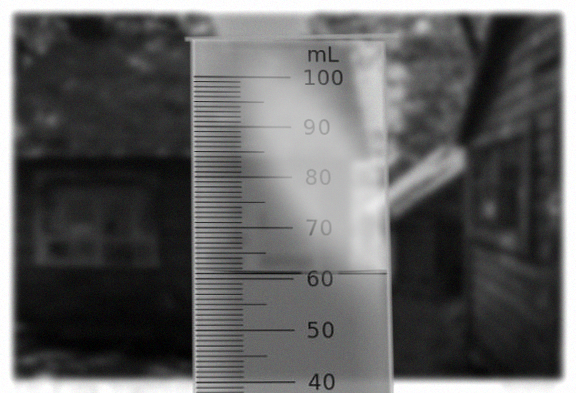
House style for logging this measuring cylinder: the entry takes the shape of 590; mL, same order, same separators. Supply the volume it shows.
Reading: 61; mL
